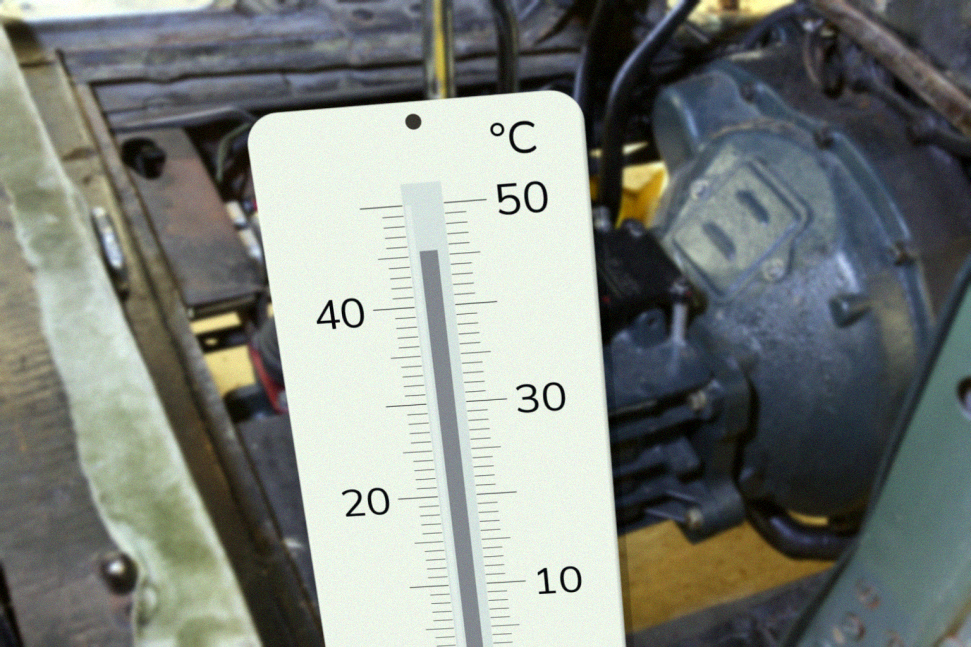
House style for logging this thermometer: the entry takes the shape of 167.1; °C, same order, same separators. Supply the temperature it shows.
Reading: 45.5; °C
